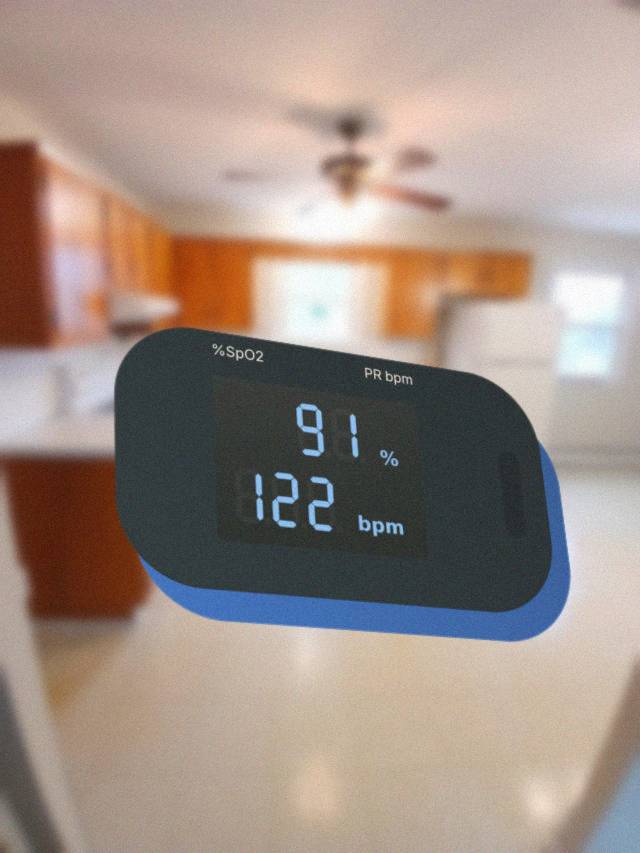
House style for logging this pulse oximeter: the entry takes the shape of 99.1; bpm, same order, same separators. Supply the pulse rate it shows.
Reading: 122; bpm
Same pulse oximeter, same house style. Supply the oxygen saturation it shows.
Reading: 91; %
